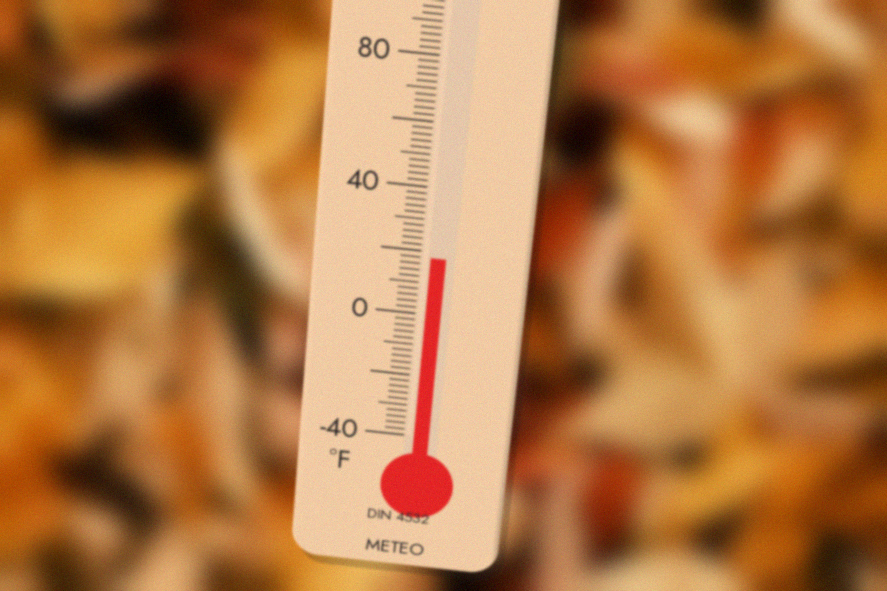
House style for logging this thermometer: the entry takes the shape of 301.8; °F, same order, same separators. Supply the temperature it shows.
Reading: 18; °F
